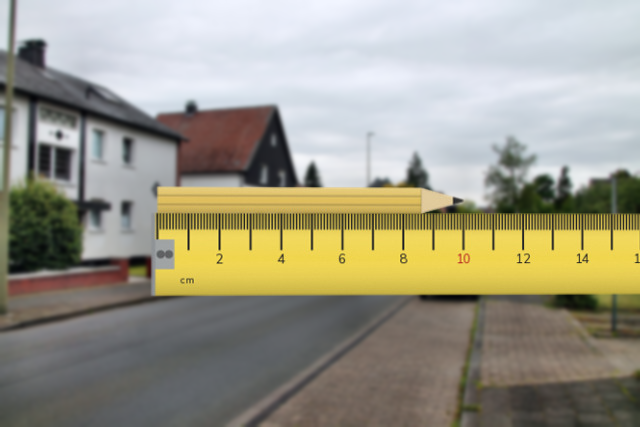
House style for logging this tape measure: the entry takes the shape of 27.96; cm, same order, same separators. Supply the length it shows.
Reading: 10; cm
